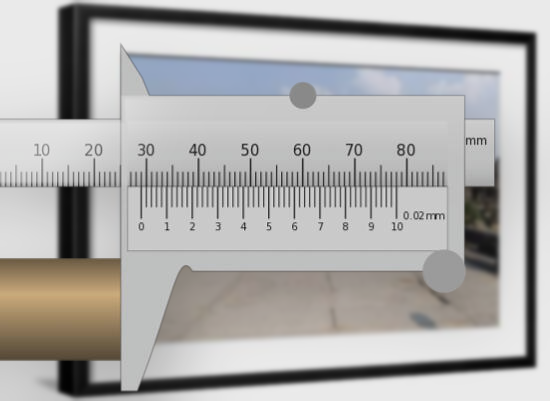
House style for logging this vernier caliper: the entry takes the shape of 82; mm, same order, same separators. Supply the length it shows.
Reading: 29.0; mm
